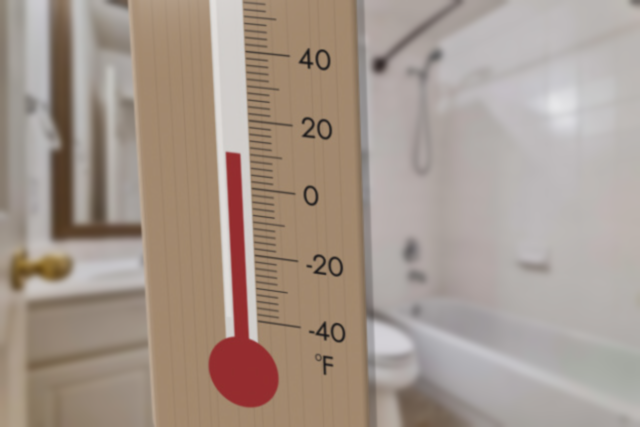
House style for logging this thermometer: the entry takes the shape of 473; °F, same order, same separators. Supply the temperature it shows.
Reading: 10; °F
